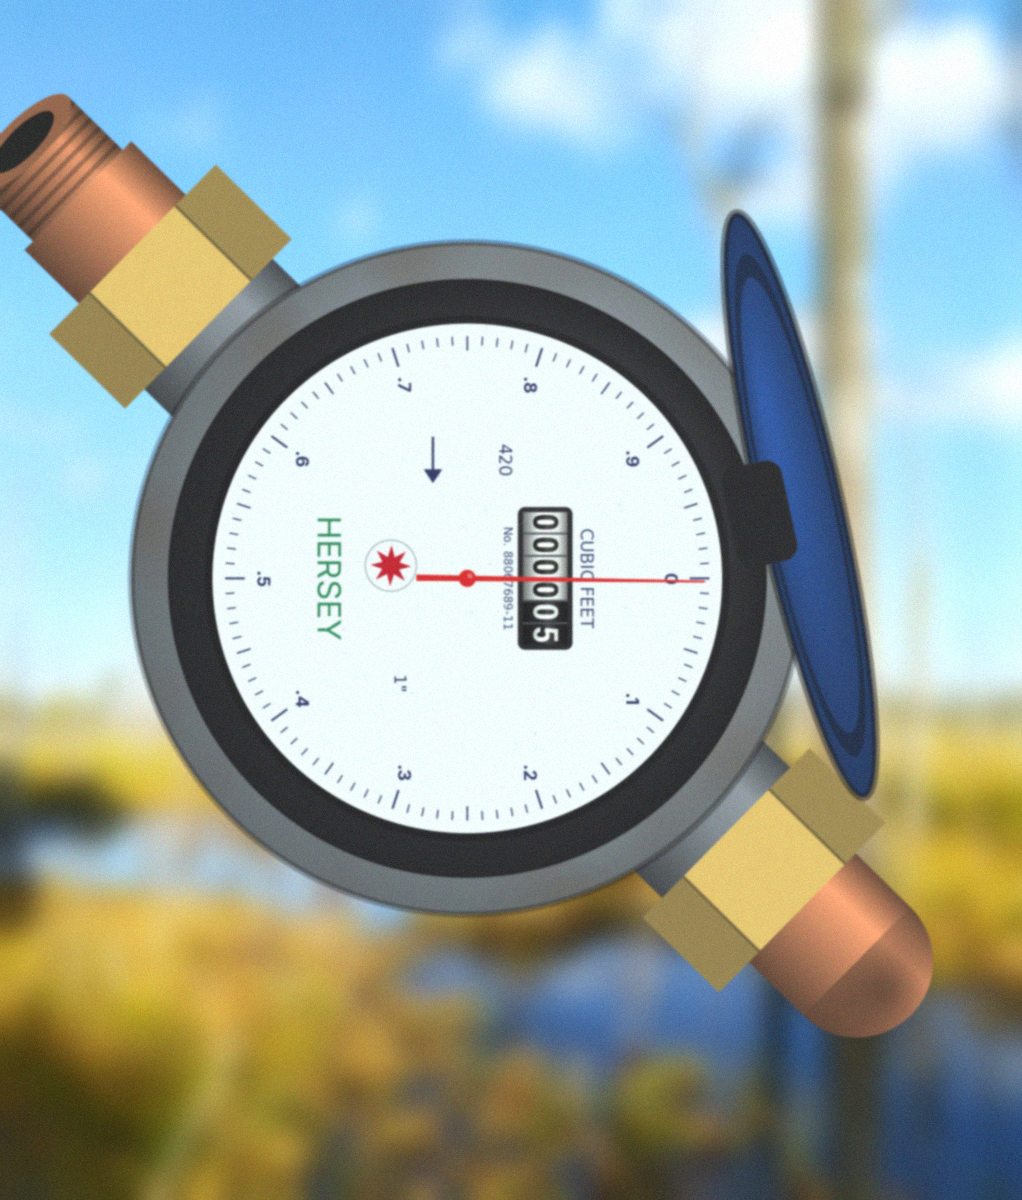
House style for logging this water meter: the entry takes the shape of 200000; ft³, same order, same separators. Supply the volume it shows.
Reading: 5.00; ft³
